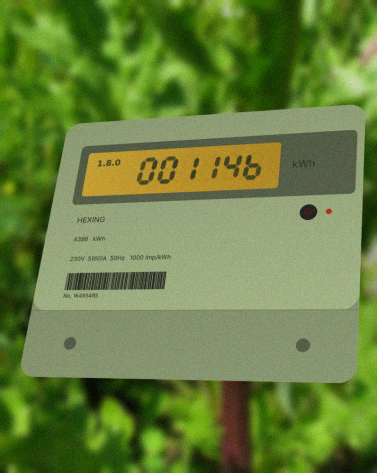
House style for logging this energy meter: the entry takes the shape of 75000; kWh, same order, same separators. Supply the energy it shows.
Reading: 1146; kWh
